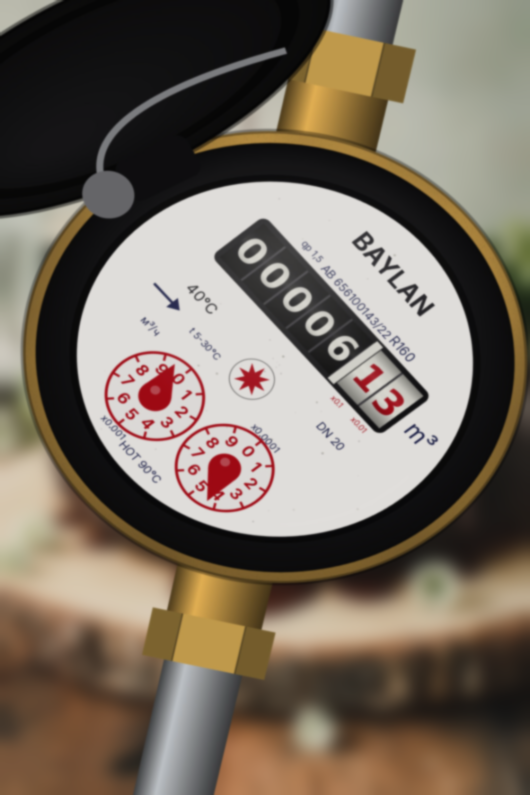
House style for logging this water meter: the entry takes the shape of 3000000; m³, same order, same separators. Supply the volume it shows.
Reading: 6.1294; m³
